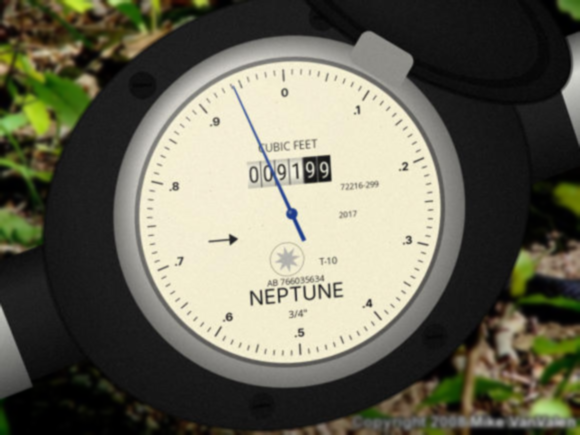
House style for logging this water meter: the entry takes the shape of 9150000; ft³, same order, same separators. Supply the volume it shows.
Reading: 9198.94; ft³
